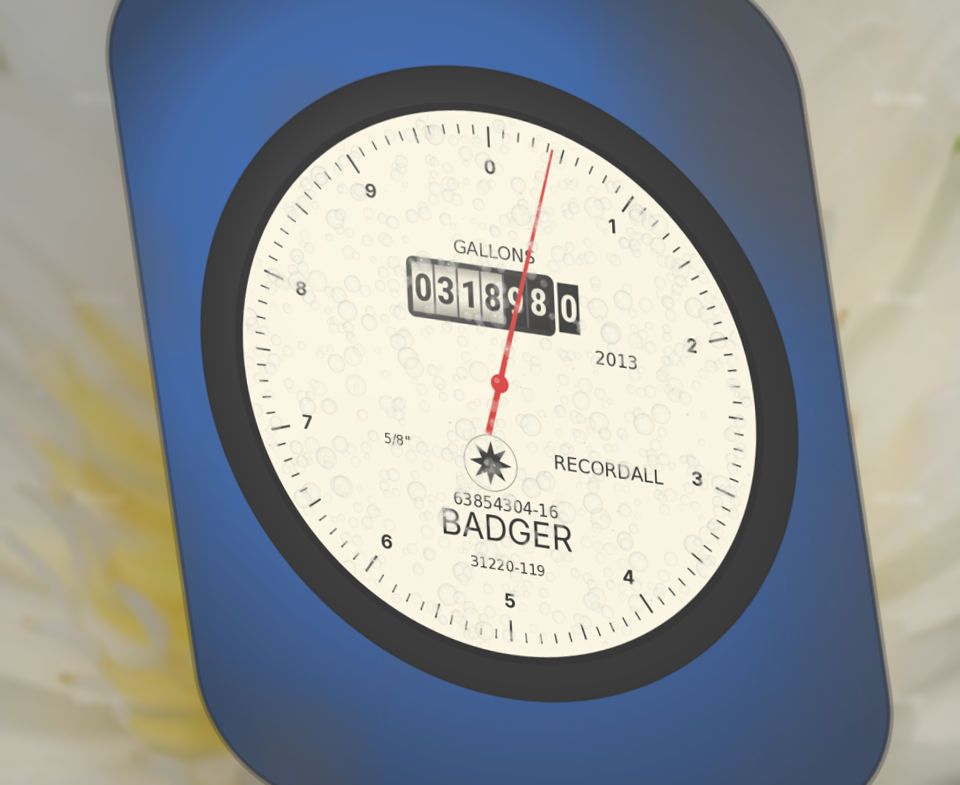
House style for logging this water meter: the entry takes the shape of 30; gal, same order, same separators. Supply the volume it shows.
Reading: 318980.4; gal
